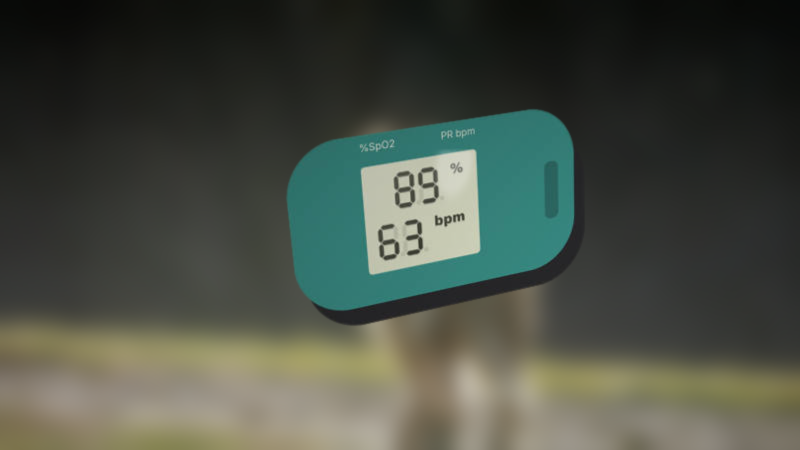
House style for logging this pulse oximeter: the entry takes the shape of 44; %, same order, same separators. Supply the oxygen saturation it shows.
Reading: 89; %
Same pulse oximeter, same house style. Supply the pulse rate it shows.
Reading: 63; bpm
